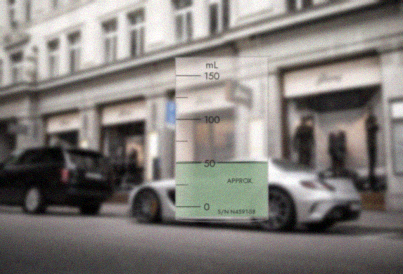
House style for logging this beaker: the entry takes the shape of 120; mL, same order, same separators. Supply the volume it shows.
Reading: 50; mL
